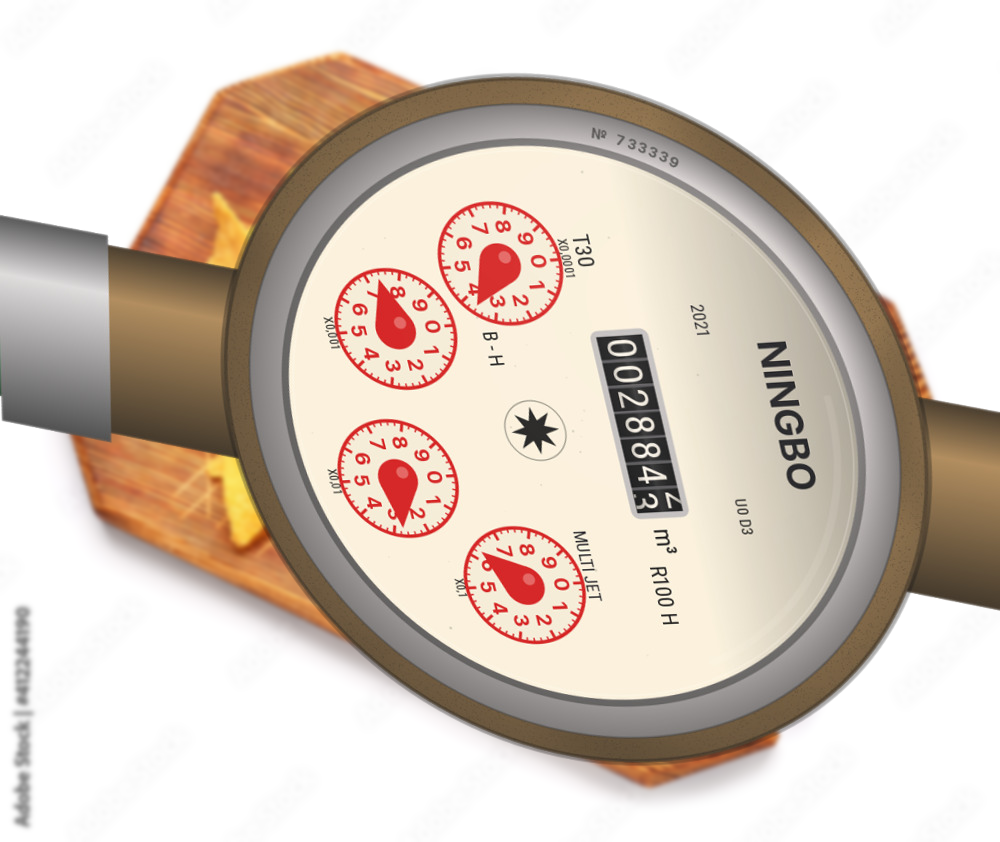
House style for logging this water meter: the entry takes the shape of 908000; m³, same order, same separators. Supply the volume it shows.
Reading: 28842.6273; m³
